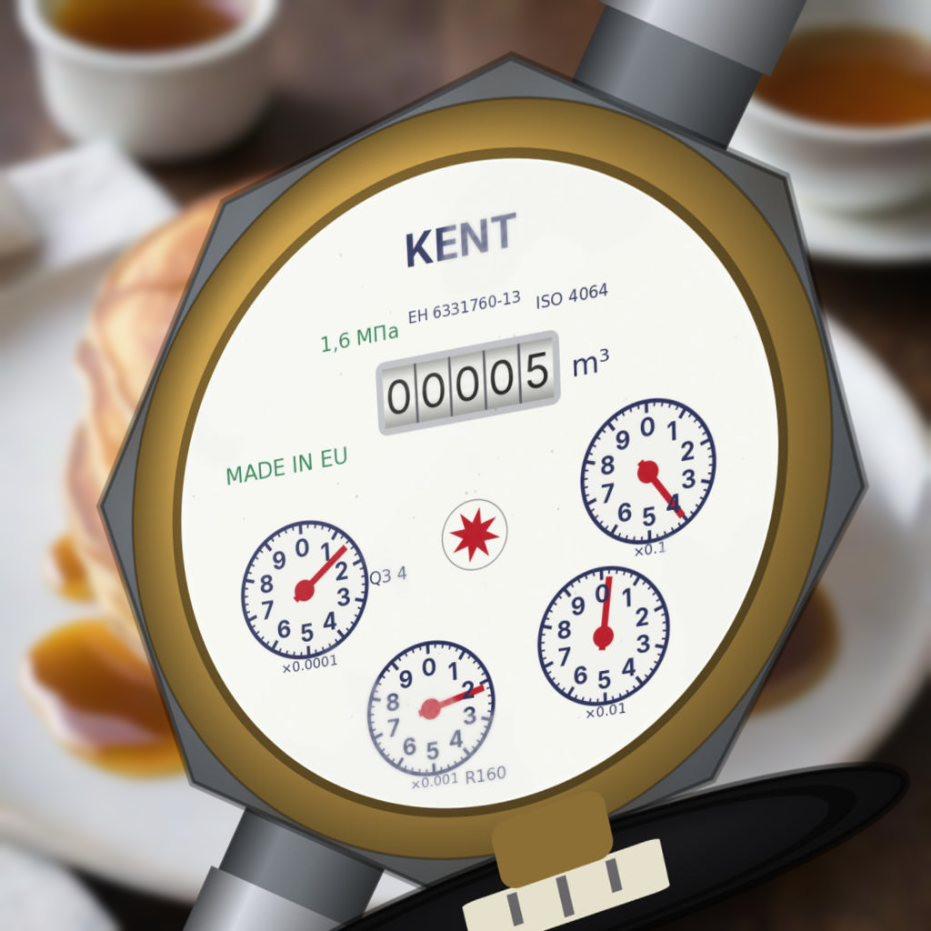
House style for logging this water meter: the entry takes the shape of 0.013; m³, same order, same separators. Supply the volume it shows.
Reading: 5.4021; m³
